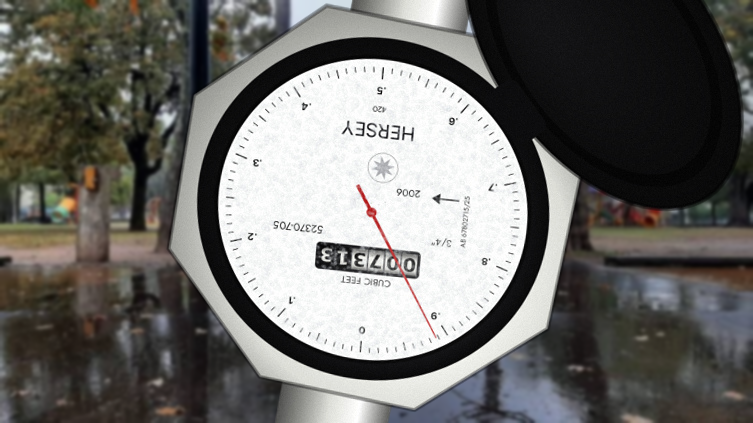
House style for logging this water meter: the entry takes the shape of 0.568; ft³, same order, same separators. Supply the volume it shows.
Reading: 7312.91; ft³
